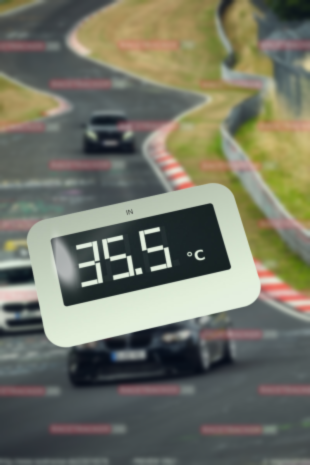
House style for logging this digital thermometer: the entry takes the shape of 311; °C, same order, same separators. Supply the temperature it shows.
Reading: 35.5; °C
